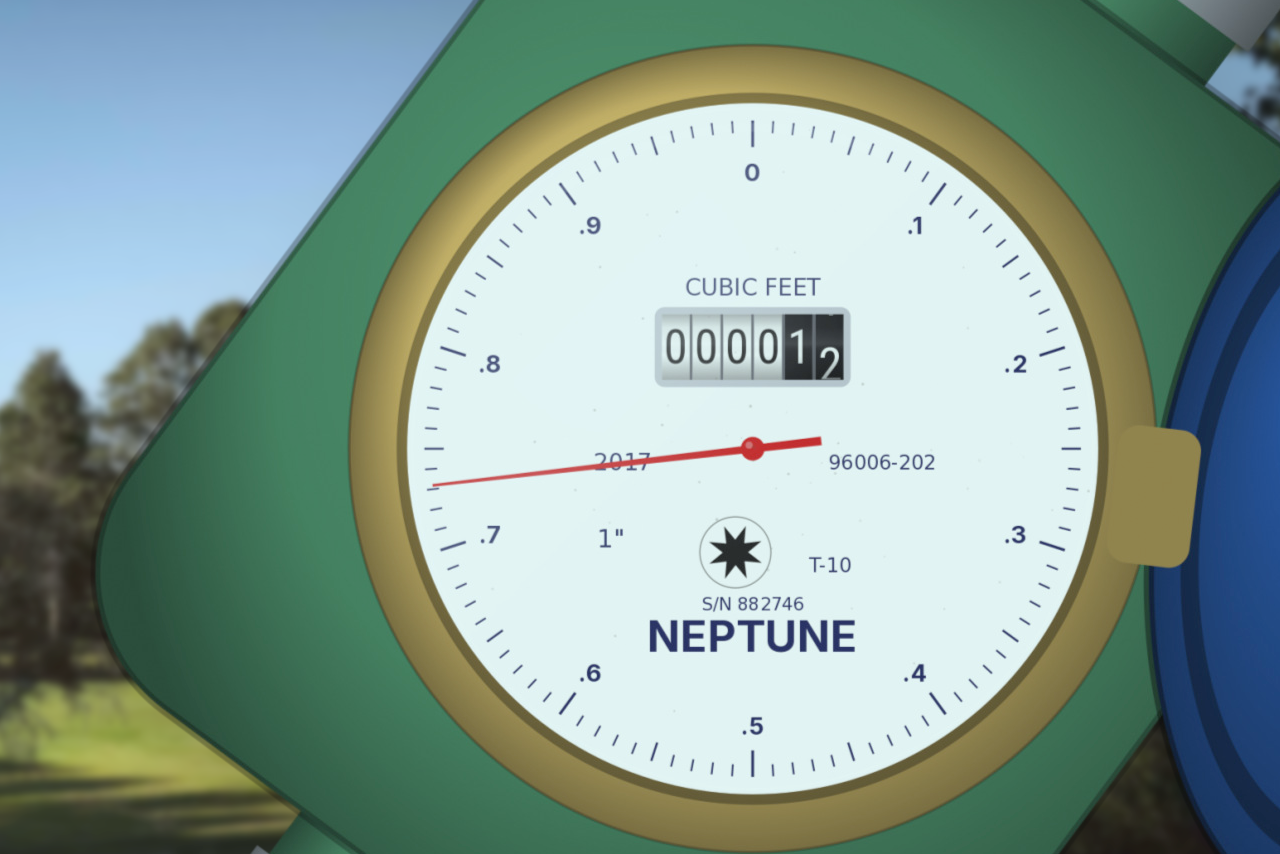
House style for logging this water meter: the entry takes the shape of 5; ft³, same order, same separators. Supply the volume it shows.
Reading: 11.73; ft³
